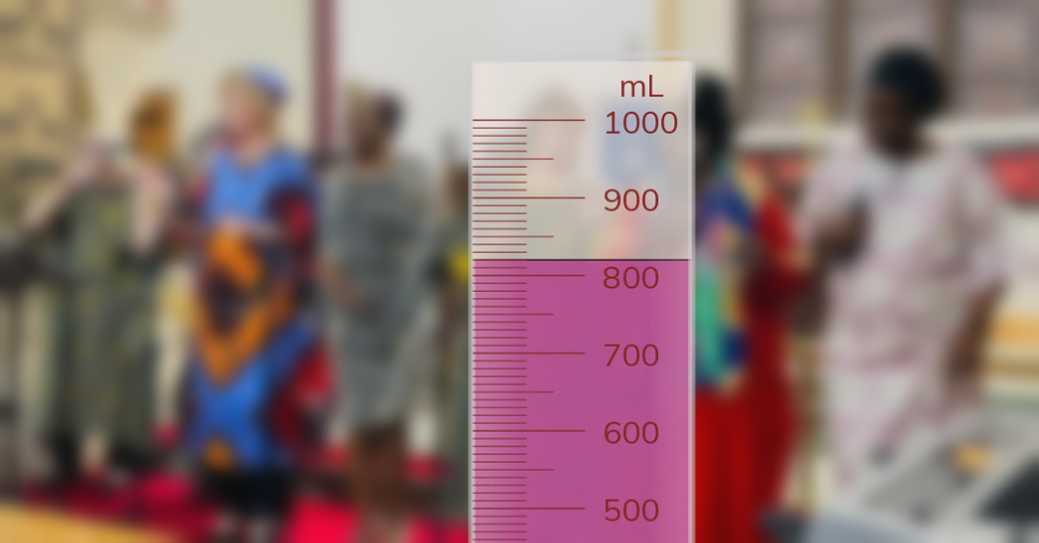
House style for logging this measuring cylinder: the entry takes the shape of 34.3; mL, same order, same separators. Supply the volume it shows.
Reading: 820; mL
